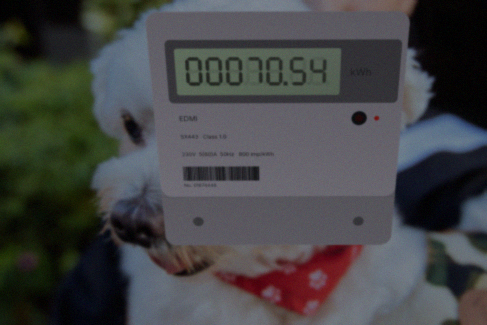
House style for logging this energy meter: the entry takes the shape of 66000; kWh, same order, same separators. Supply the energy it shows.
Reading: 70.54; kWh
